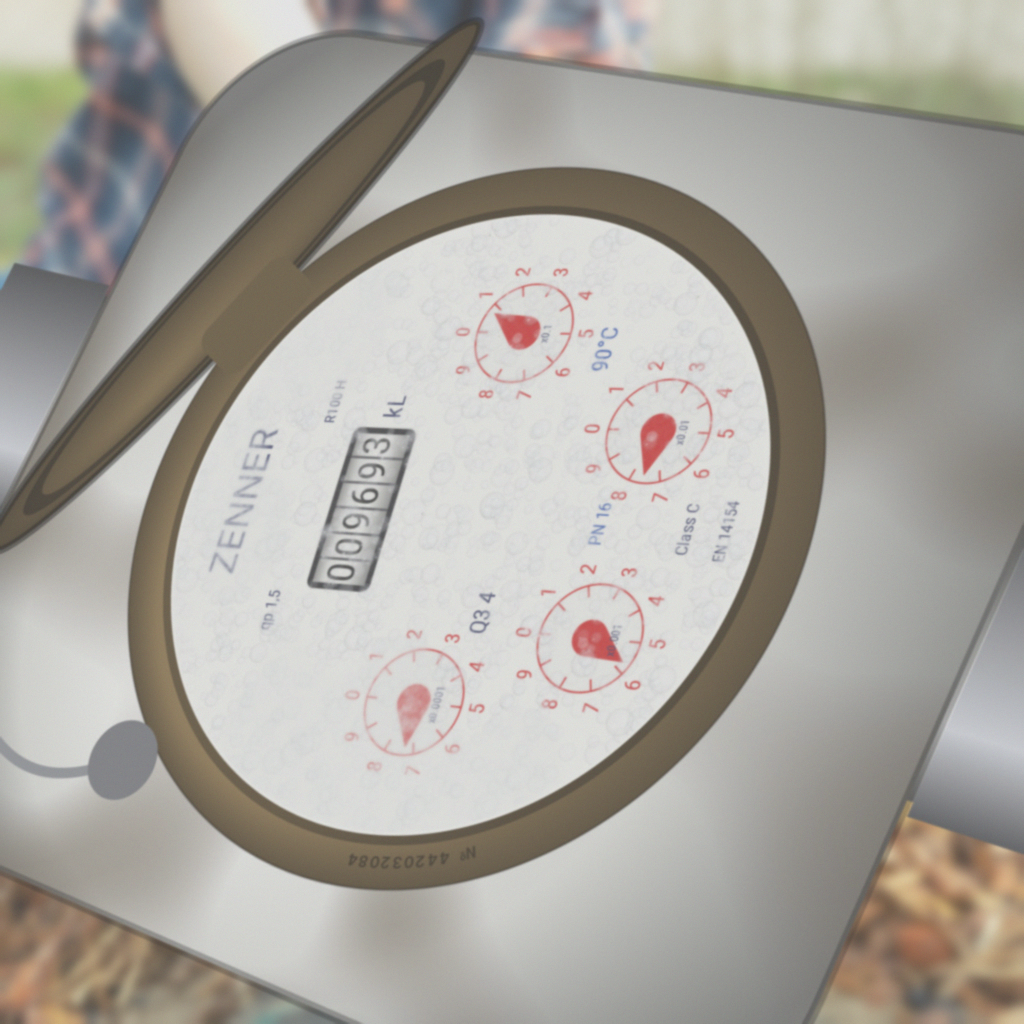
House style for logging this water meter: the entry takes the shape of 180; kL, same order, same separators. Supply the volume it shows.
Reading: 9693.0757; kL
